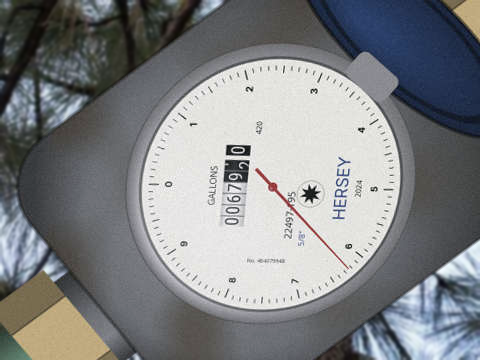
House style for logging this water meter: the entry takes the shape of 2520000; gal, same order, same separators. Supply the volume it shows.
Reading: 67916.2; gal
